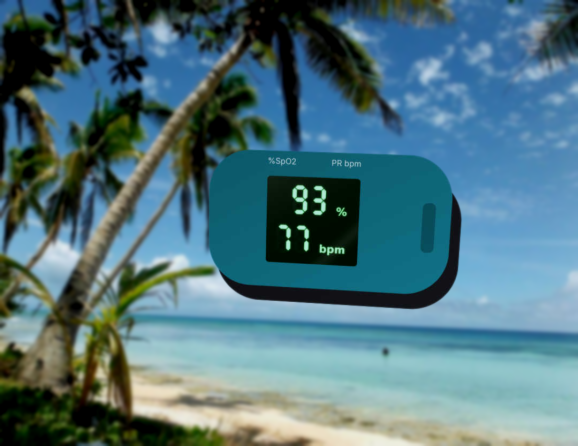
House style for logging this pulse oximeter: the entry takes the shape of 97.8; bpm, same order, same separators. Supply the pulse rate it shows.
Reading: 77; bpm
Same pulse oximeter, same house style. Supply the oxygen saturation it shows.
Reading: 93; %
